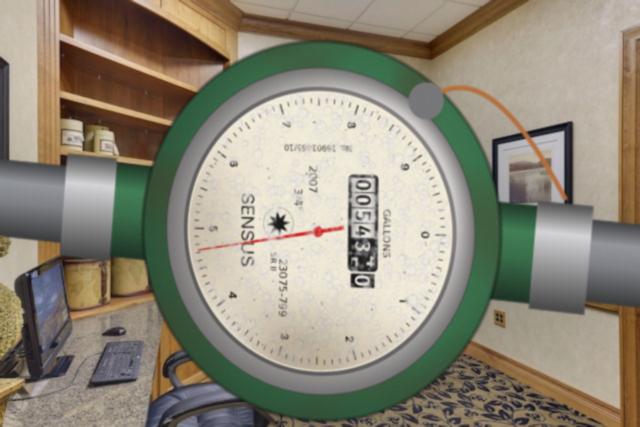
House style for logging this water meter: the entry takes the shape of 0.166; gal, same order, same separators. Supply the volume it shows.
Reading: 54344.7; gal
